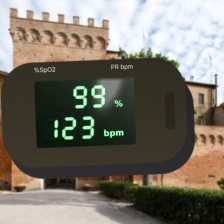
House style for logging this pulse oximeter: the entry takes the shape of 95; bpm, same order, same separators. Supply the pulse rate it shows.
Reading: 123; bpm
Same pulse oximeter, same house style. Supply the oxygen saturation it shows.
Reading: 99; %
